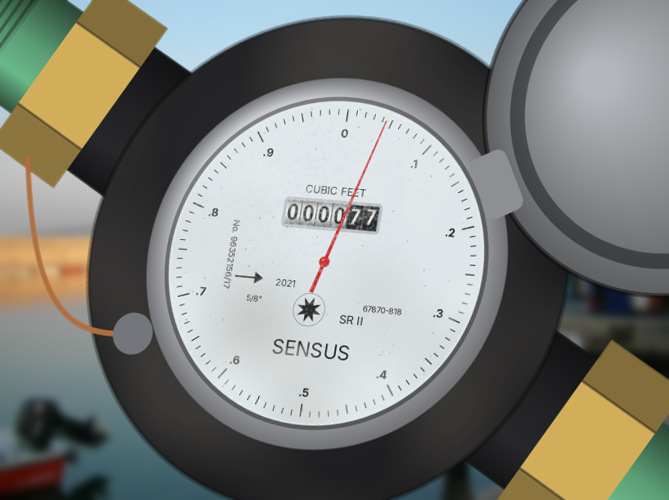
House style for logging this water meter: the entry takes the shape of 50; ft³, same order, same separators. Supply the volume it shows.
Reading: 77.04; ft³
